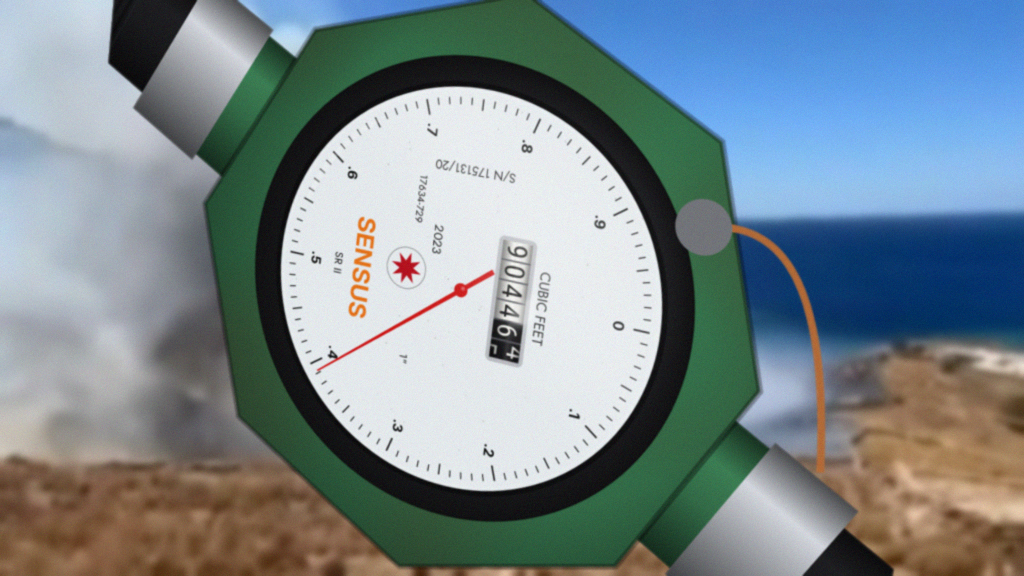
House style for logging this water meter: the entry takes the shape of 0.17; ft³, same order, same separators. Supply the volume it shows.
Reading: 904464.39; ft³
